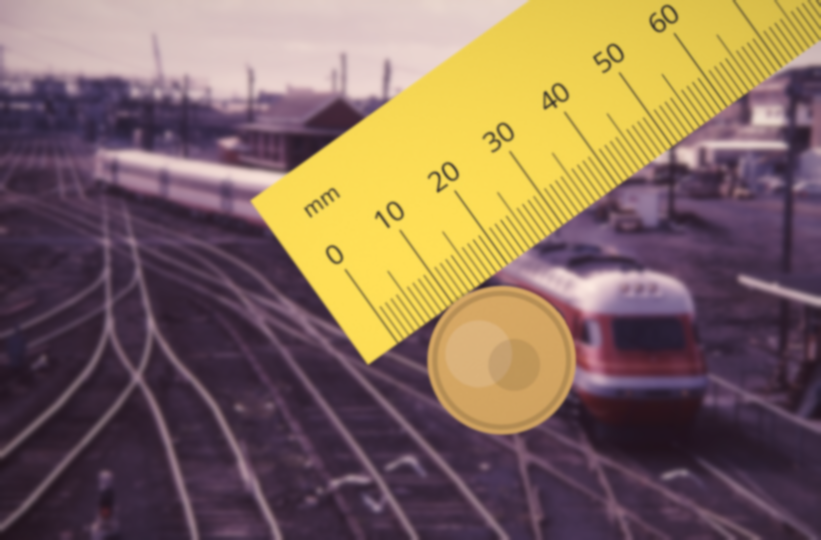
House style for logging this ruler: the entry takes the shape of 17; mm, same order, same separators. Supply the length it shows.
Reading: 22; mm
